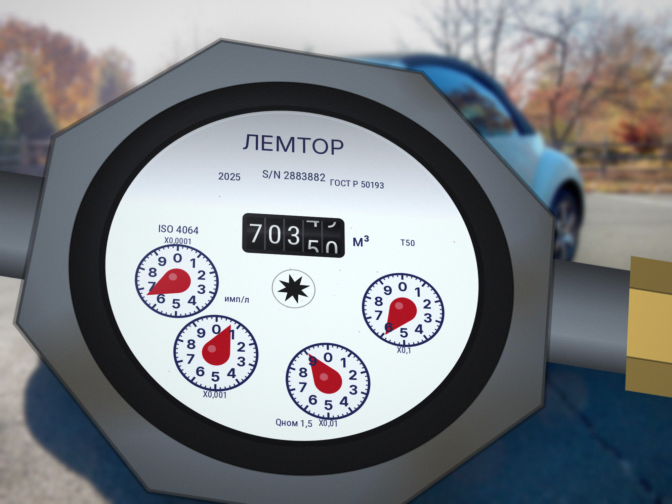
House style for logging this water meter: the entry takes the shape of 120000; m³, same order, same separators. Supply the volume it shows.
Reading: 70349.5906; m³
